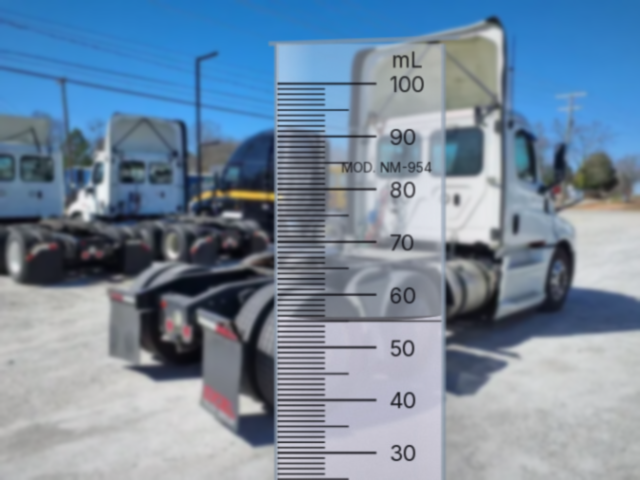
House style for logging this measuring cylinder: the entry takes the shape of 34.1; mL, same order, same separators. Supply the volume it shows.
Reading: 55; mL
